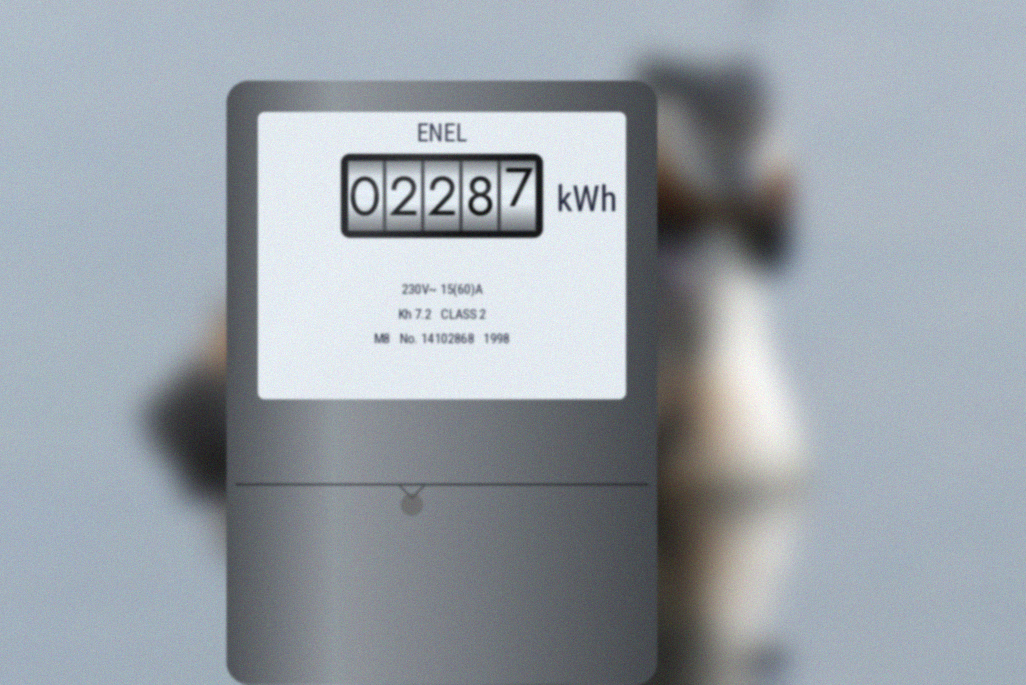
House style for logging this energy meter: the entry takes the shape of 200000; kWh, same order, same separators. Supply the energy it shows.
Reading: 2287; kWh
